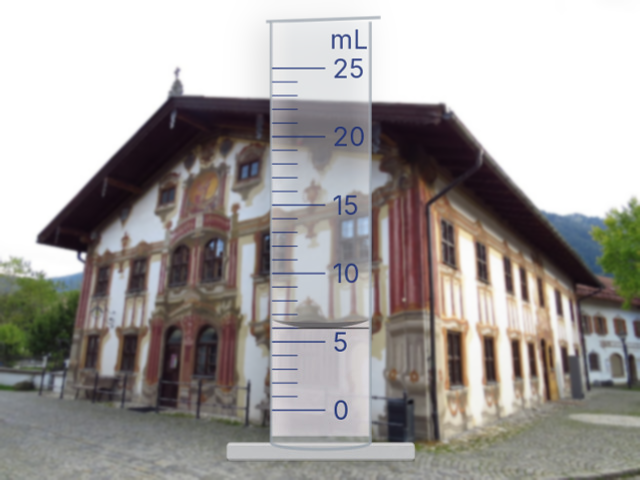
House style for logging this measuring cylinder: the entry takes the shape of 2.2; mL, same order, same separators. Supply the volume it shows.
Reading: 6; mL
